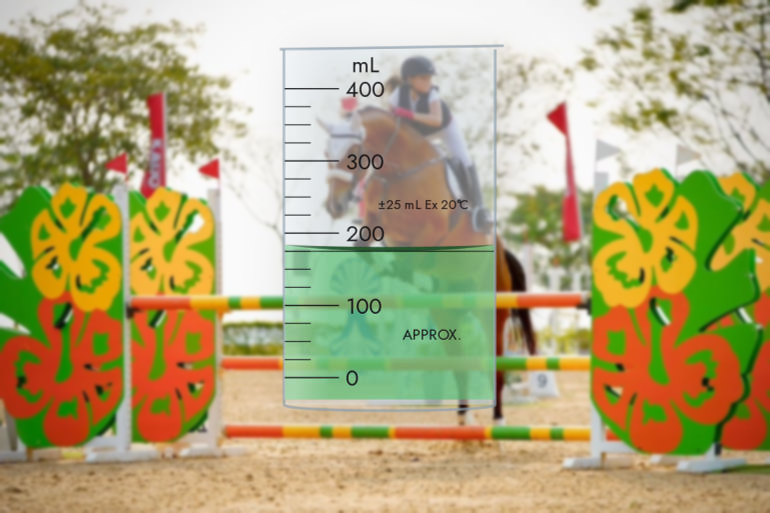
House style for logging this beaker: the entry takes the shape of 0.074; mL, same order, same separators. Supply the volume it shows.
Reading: 175; mL
